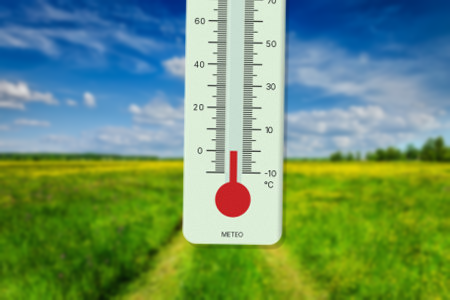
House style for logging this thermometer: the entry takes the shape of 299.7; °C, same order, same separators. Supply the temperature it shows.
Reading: 0; °C
